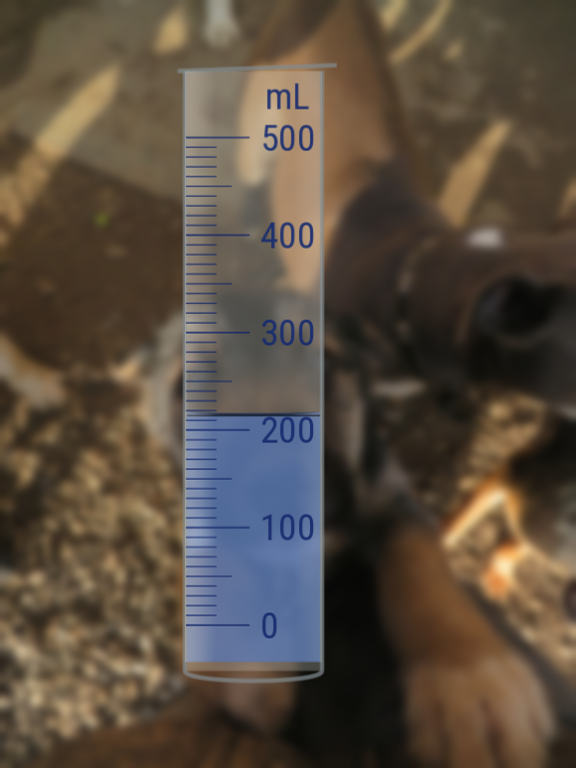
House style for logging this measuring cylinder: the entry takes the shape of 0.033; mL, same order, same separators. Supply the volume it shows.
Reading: 215; mL
